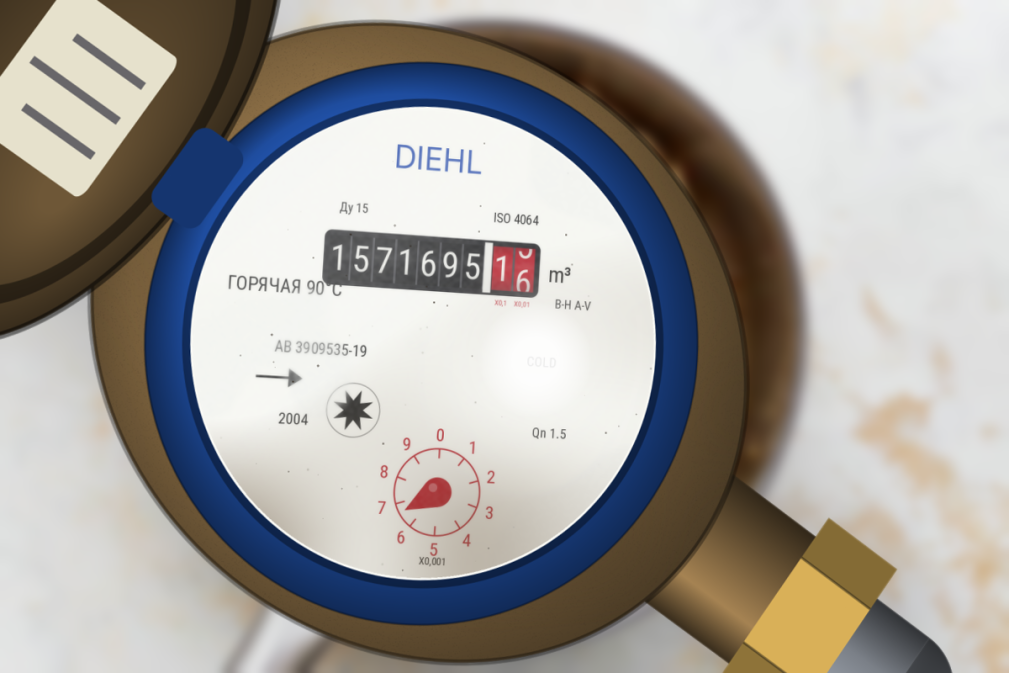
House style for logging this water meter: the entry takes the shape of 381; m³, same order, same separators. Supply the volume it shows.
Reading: 1571695.156; m³
